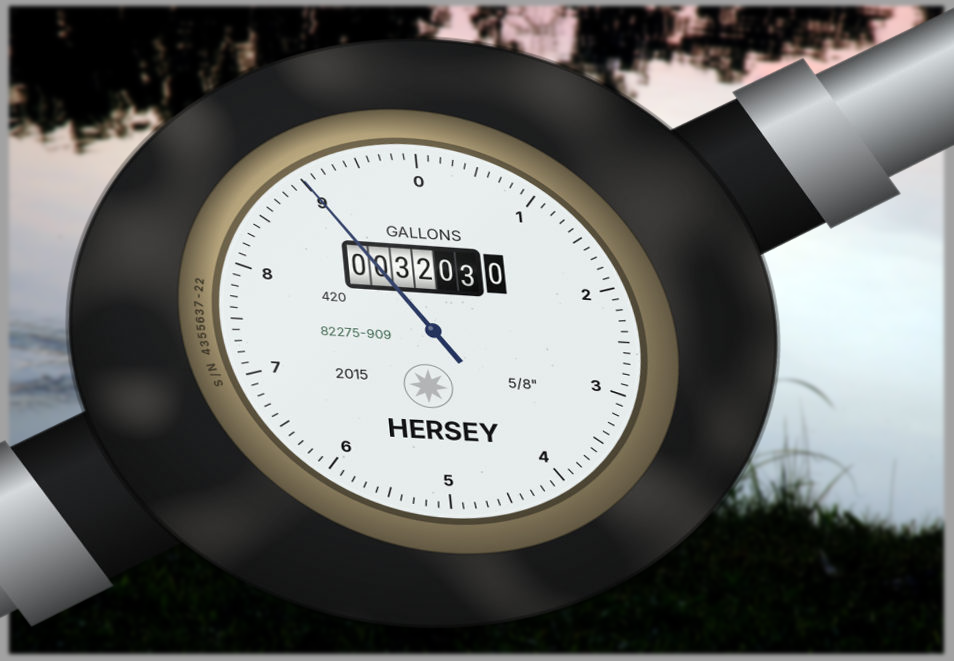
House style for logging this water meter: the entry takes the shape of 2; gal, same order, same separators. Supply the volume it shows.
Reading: 32029.0; gal
